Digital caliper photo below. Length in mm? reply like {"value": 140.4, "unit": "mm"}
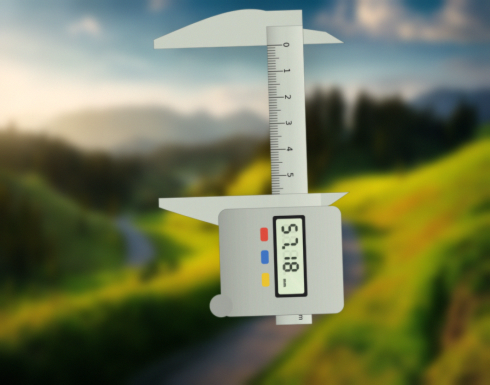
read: {"value": 57.18, "unit": "mm"}
